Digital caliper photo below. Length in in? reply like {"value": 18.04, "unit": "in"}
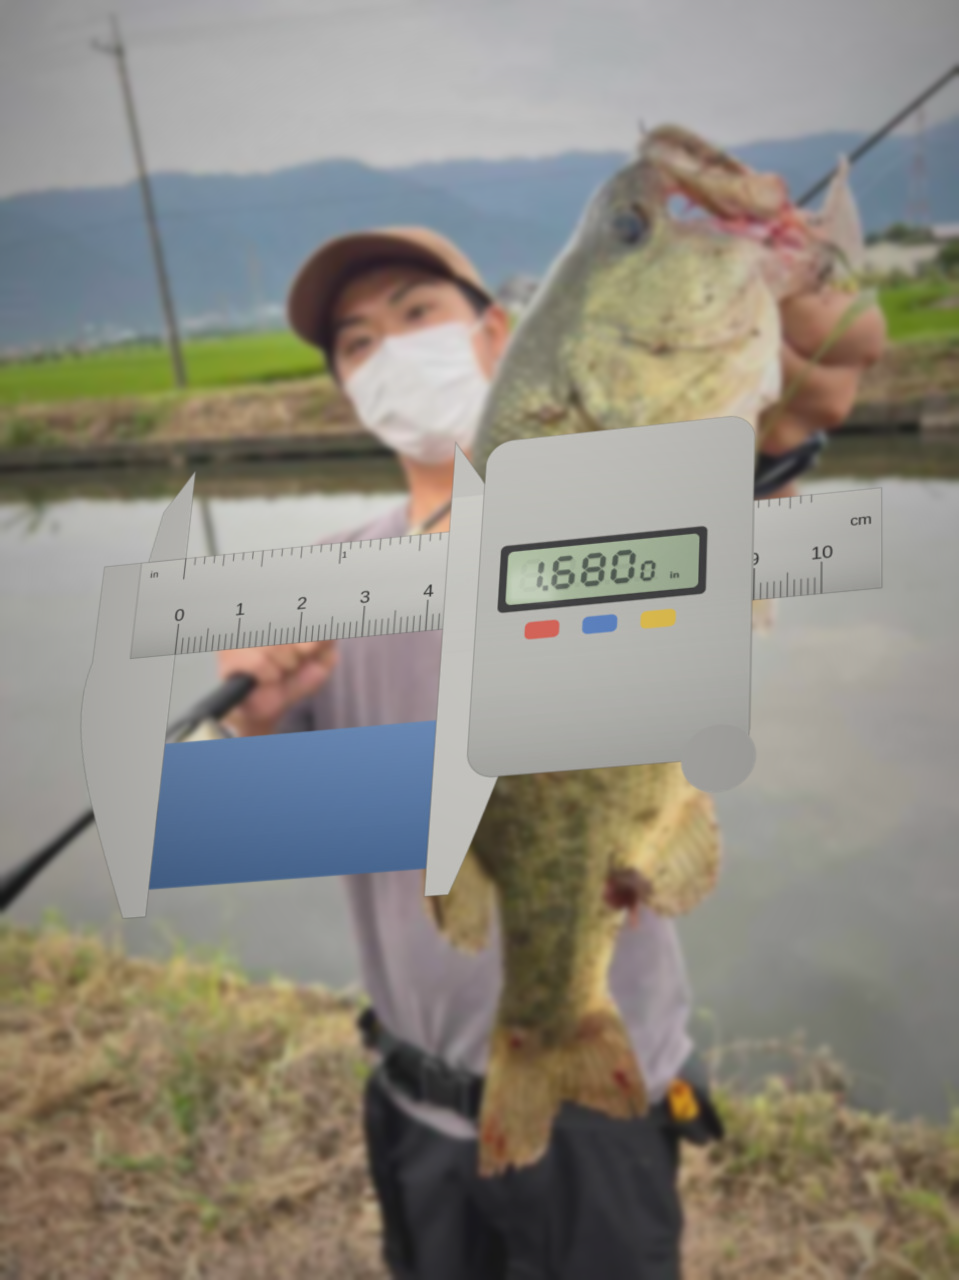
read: {"value": 1.6800, "unit": "in"}
